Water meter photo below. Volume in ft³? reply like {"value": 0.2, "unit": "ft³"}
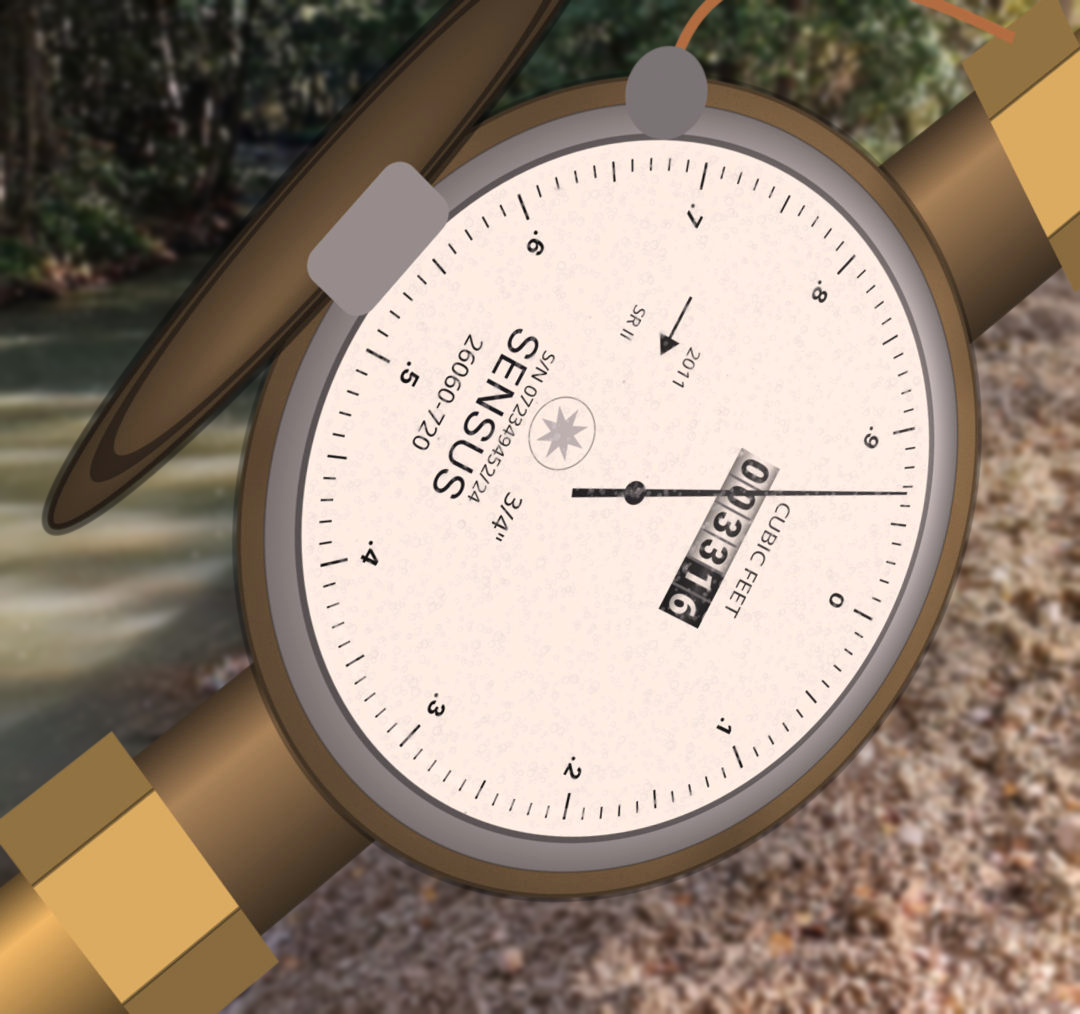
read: {"value": 3315.93, "unit": "ft³"}
